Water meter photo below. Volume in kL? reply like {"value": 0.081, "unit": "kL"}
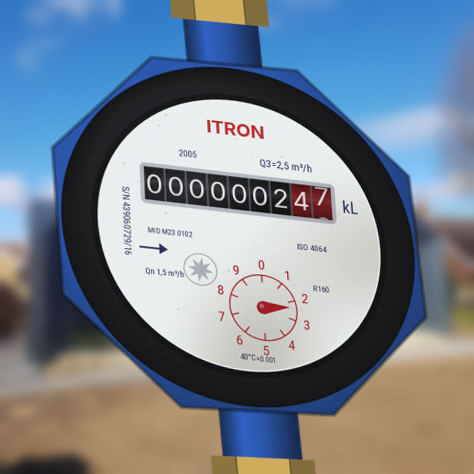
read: {"value": 2.472, "unit": "kL"}
